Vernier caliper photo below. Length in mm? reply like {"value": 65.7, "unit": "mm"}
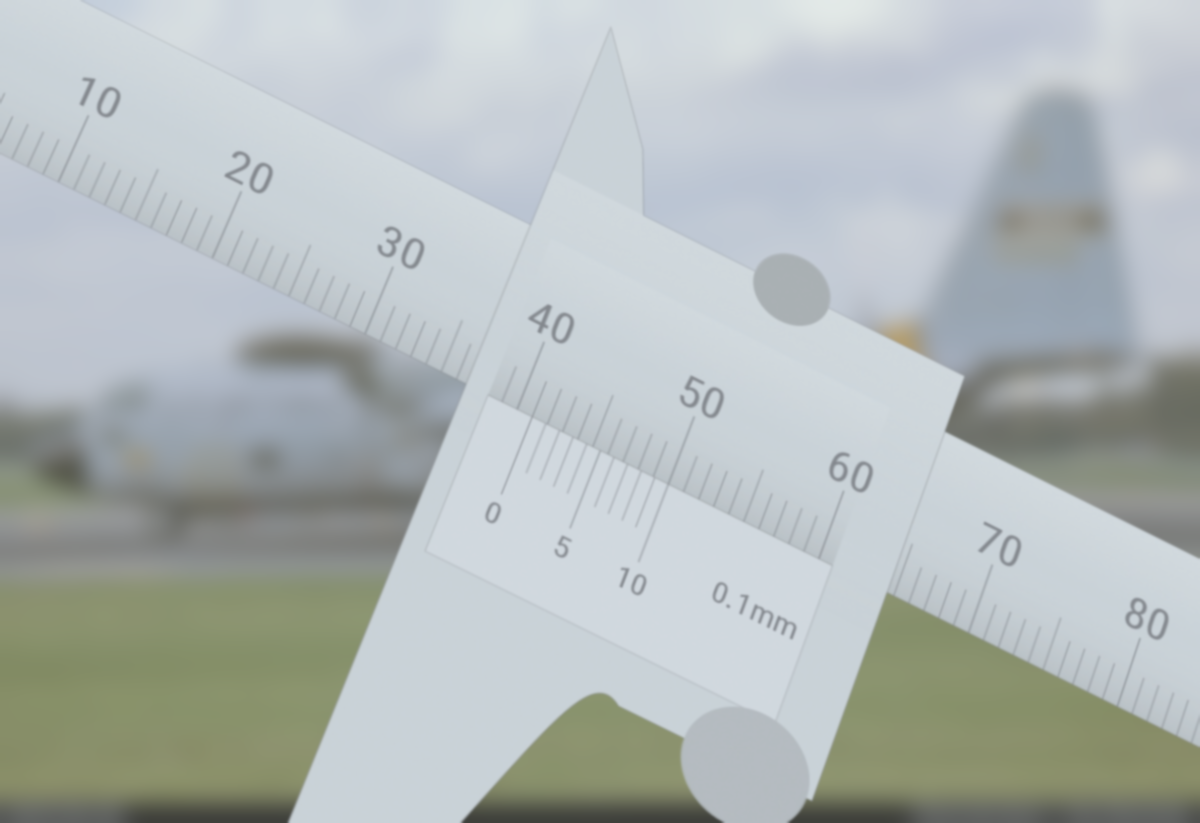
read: {"value": 41.0, "unit": "mm"}
